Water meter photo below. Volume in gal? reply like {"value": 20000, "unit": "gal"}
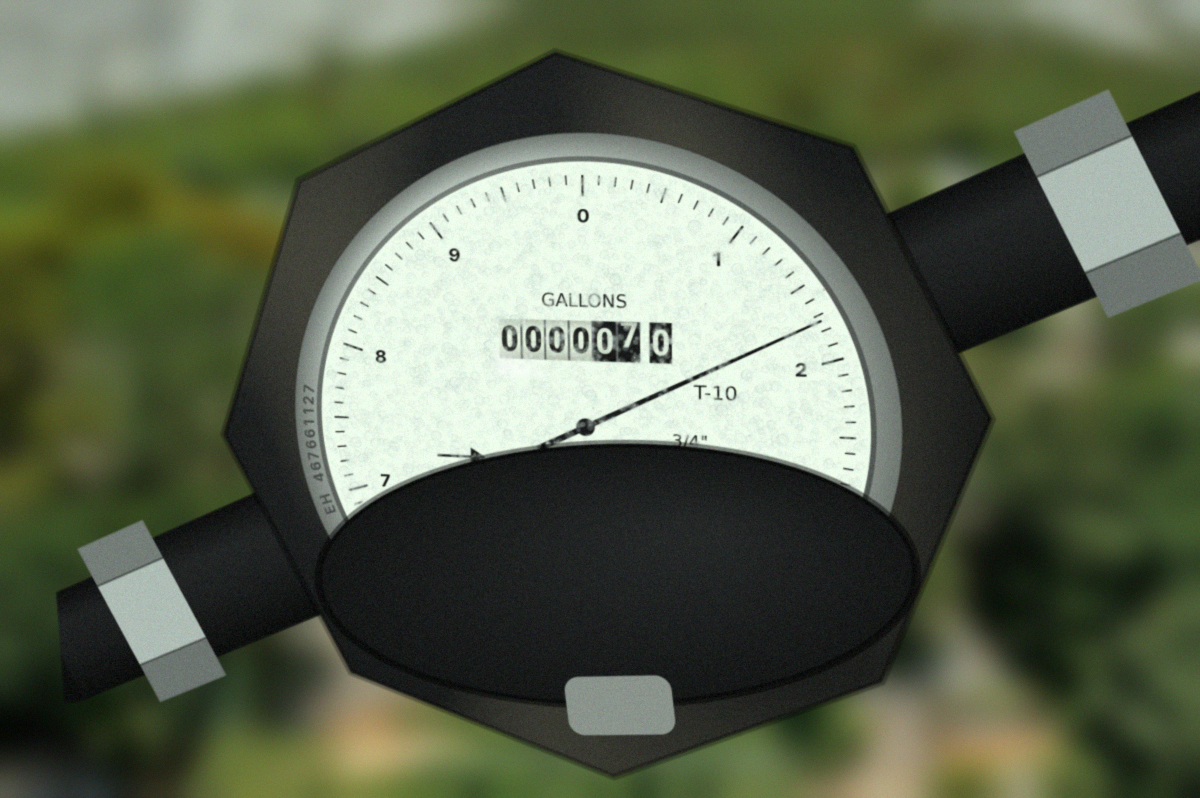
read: {"value": 71.7, "unit": "gal"}
